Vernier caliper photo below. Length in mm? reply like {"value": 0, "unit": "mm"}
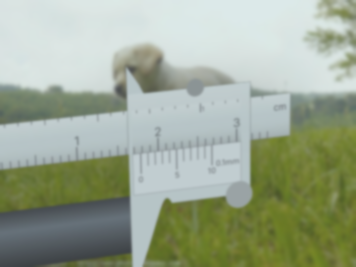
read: {"value": 17.8, "unit": "mm"}
